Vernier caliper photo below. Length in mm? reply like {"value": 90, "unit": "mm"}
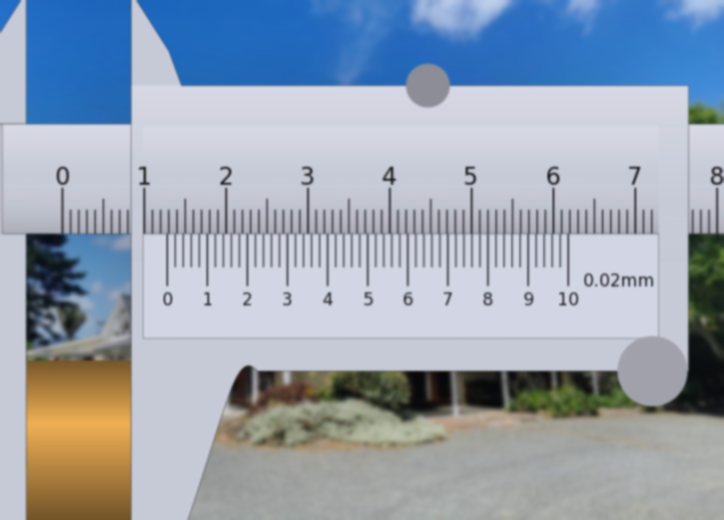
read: {"value": 12.8, "unit": "mm"}
